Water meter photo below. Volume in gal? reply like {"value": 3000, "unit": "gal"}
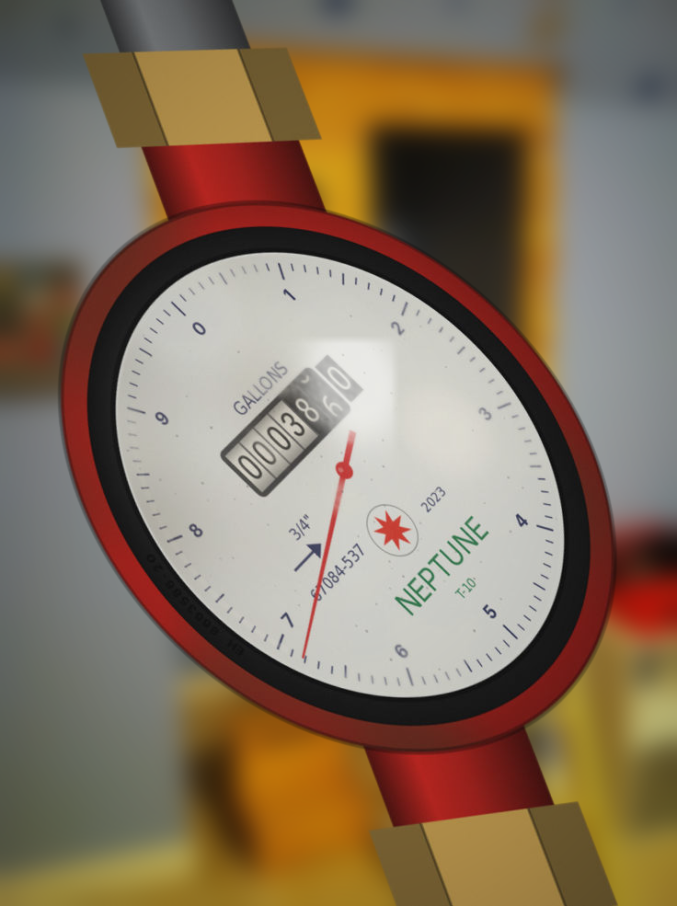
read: {"value": 3856.8, "unit": "gal"}
